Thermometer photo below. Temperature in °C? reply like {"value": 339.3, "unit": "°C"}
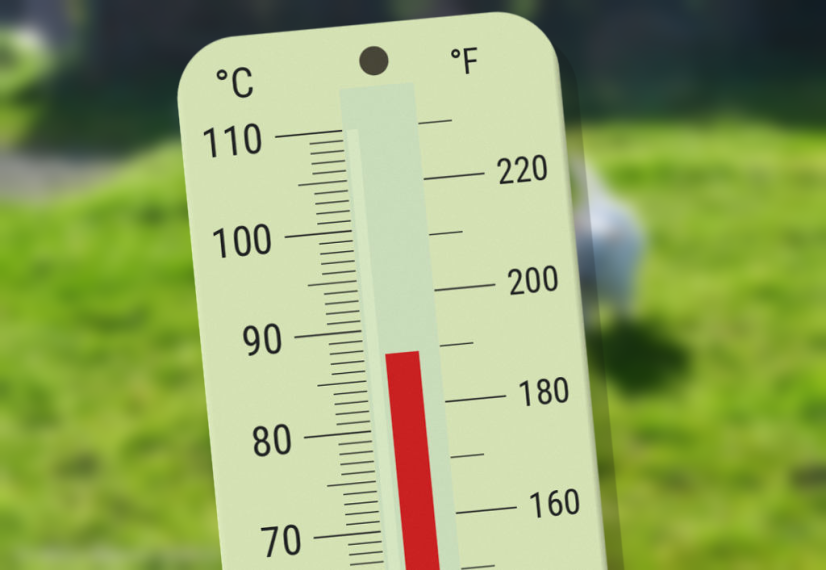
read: {"value": 87.5, "unit": "°C"}
